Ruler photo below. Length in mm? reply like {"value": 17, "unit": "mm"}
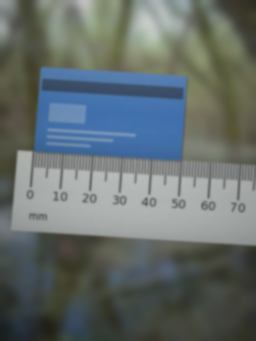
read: {"value": 50, "unit": "mm"}
